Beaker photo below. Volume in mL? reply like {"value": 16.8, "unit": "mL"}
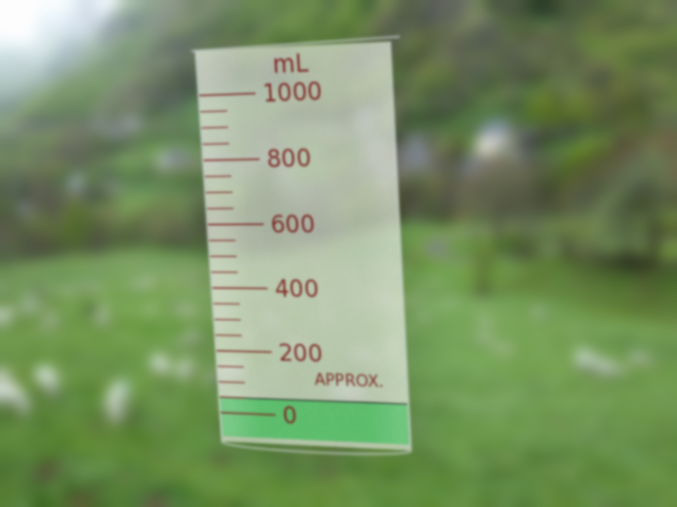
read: {"value": 50, "unit": "mL"}
